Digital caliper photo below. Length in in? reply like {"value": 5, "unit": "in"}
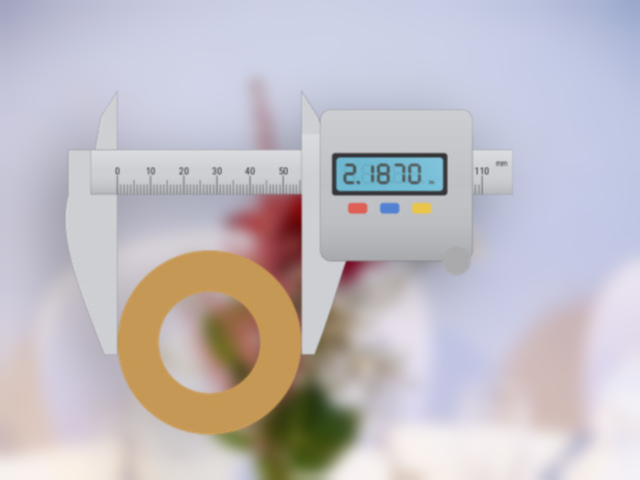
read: {"value": 2.1870, "unit": "in"}
